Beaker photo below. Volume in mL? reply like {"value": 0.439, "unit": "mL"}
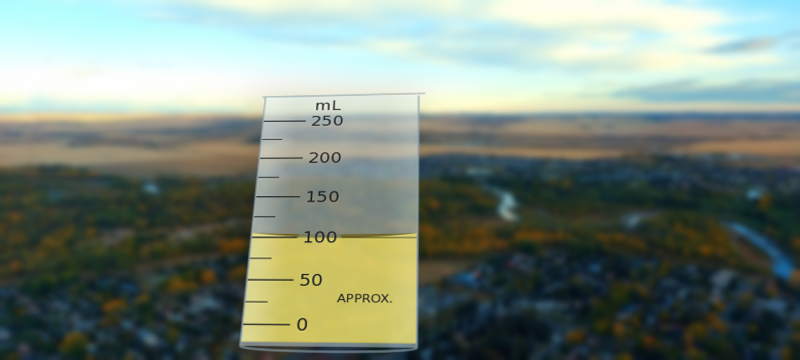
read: {"value": 100, "unit": "mL"}
